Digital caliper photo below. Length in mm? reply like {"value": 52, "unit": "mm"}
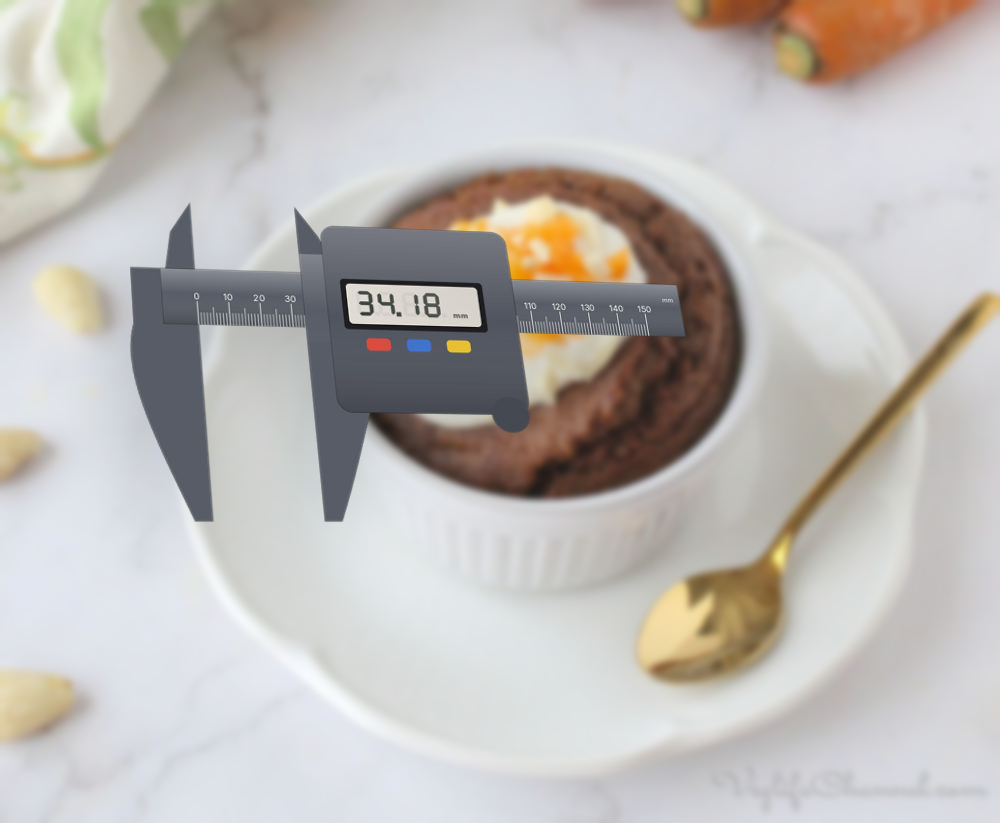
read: {"value": 34.18, "unit": "mm"}
